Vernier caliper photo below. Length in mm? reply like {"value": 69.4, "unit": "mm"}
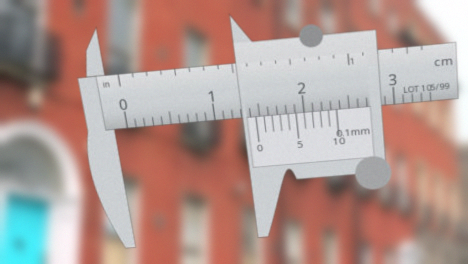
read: {"value": 14.6, "unit": "mm"}
